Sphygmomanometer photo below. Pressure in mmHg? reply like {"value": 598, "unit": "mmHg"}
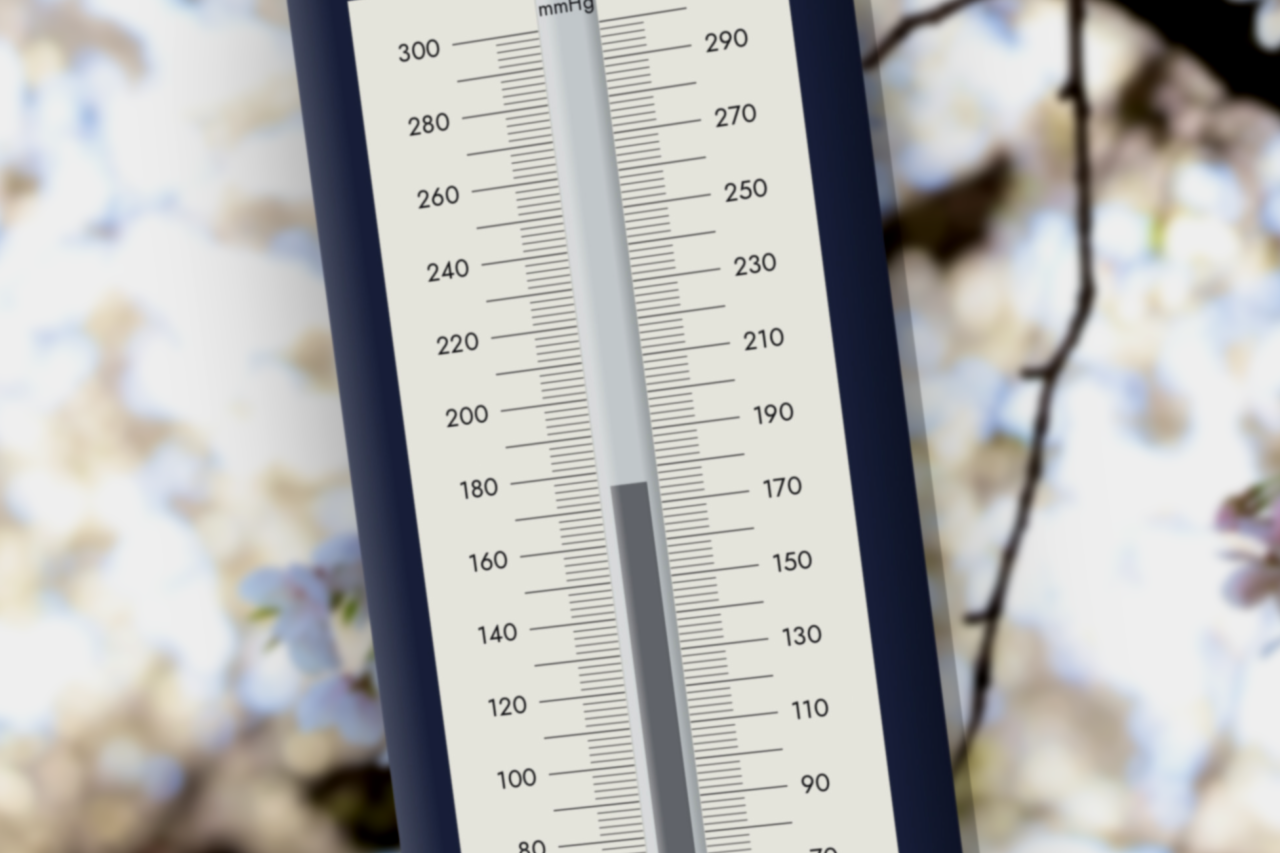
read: {"value": 176, "unit": "mmHg"}
